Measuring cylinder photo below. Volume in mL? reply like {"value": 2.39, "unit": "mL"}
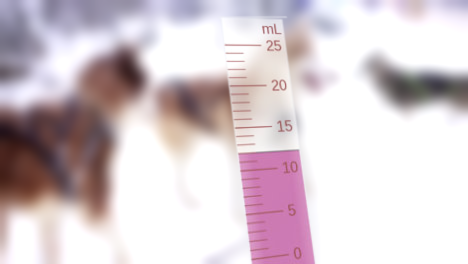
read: {"value": 12, "unit": "mL"}
